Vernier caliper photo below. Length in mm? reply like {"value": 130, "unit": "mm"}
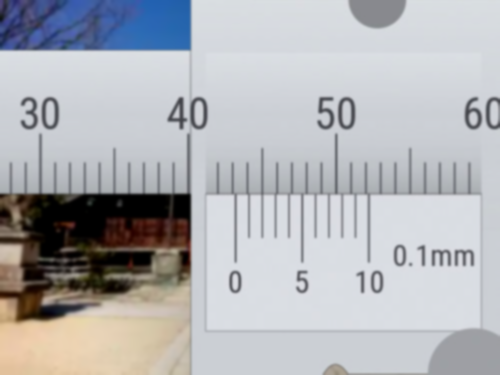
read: {"value": 43.2, "unit": "mm"}
